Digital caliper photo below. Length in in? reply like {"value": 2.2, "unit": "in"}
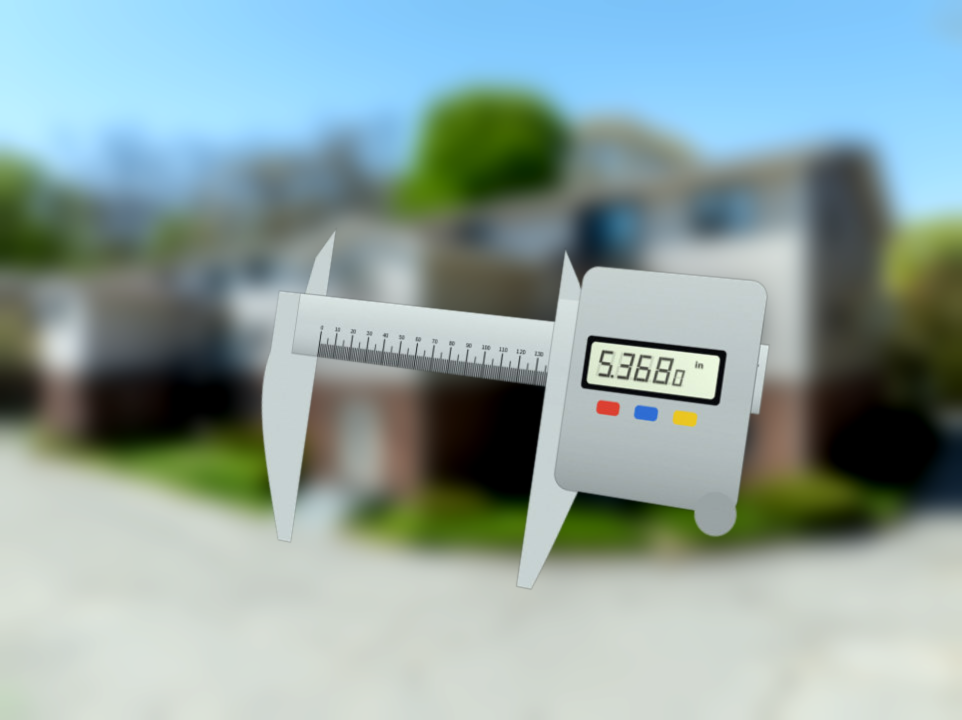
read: {"value": 5.3680, "unit": "in"}
